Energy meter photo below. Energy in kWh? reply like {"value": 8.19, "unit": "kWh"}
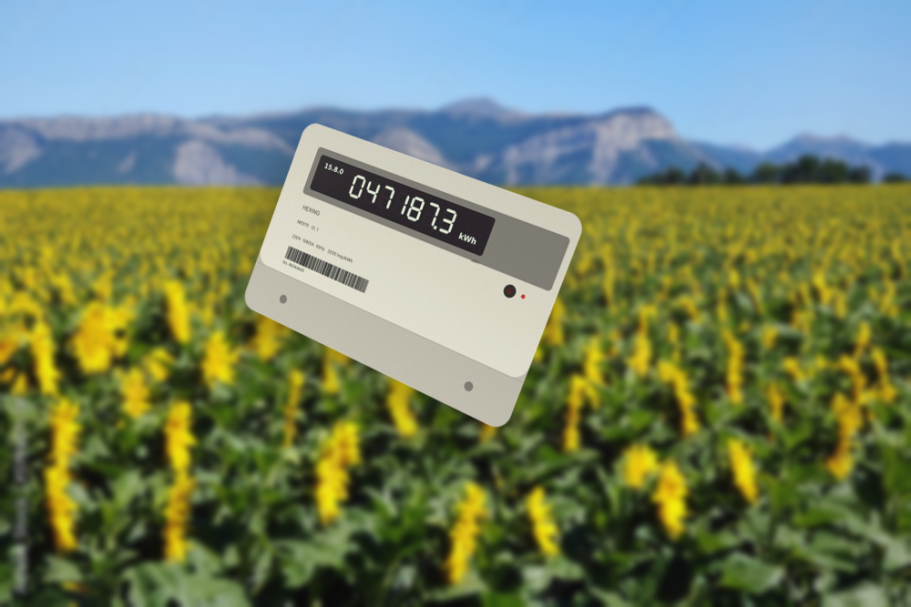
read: {"value": 47187.3, "unit": "kWh"}
